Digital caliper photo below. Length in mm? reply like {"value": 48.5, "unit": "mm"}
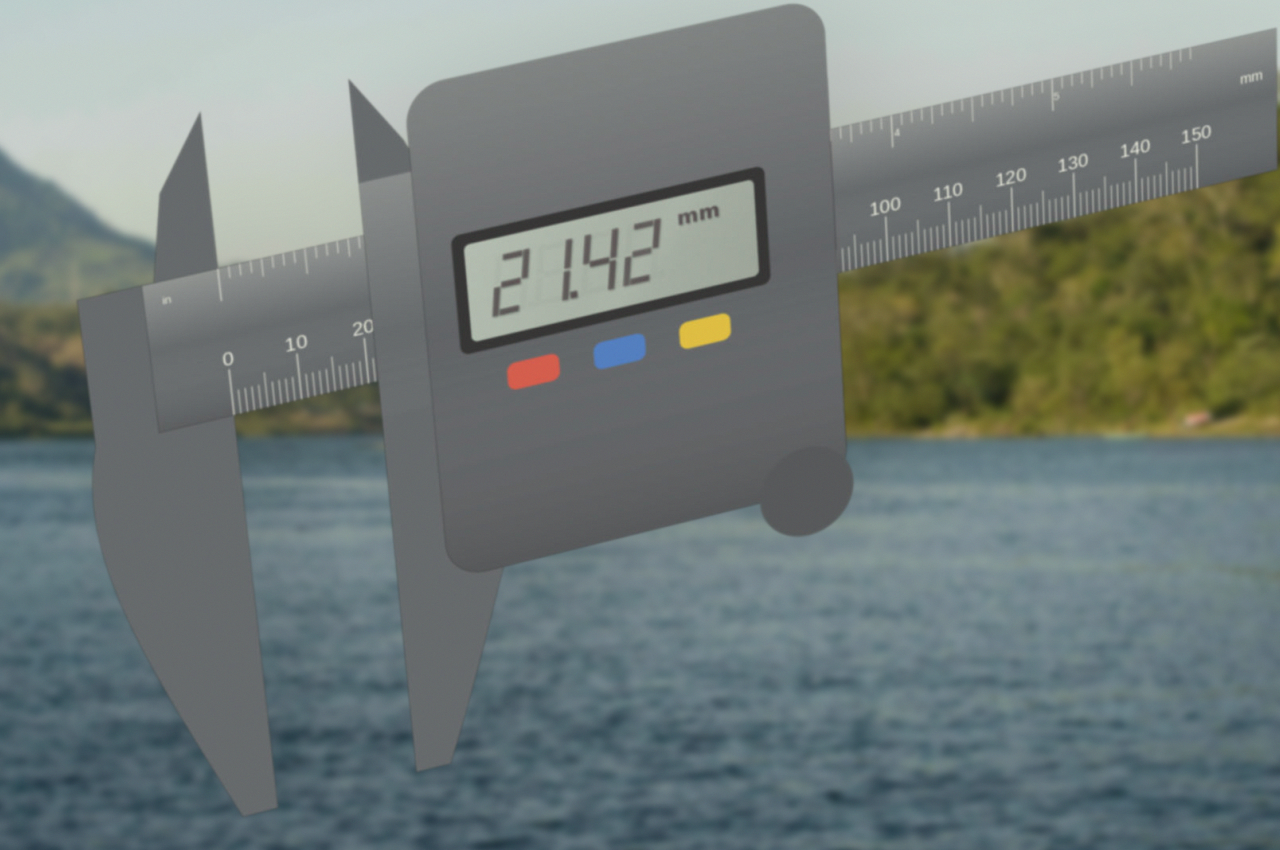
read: {"value": 21.42, "unit": "mm"}
